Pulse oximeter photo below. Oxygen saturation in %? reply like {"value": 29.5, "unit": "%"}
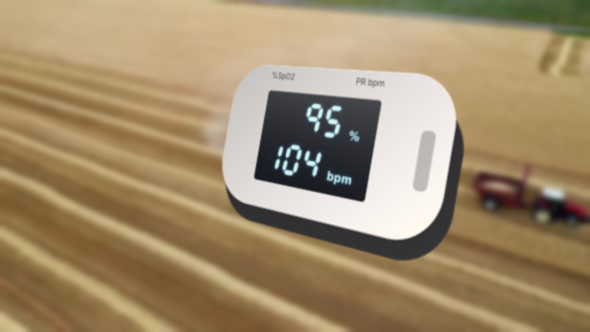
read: {"value": 95, "unit": "%"}
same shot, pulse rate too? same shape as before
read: {"value": 104, "unit": "bpm"}
